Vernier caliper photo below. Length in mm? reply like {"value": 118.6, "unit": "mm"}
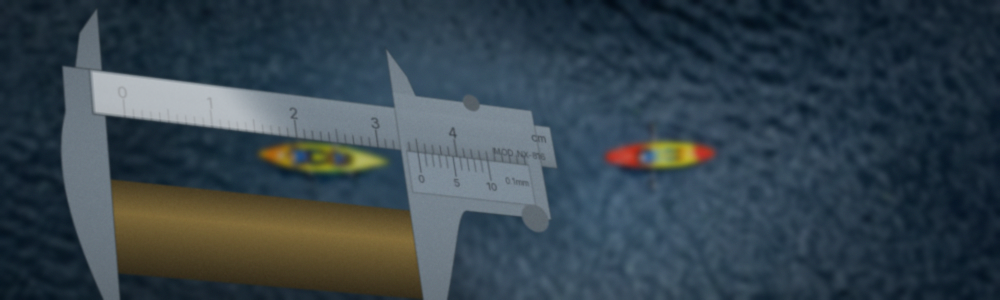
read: {"value": 35.0, "unit": "mm"}
